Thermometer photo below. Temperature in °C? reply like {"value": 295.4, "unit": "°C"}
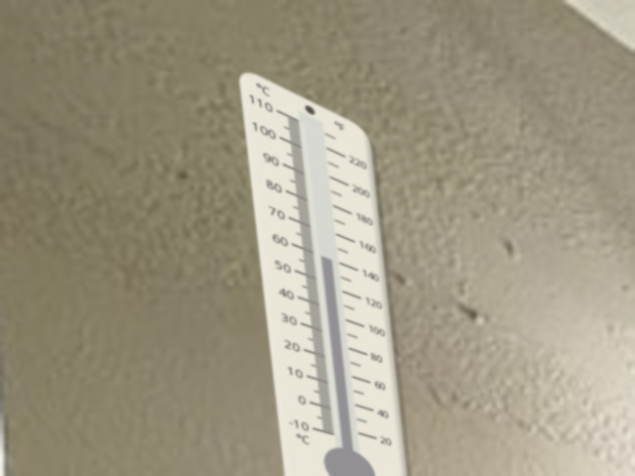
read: {"value": 60, "unit": "°C"}
